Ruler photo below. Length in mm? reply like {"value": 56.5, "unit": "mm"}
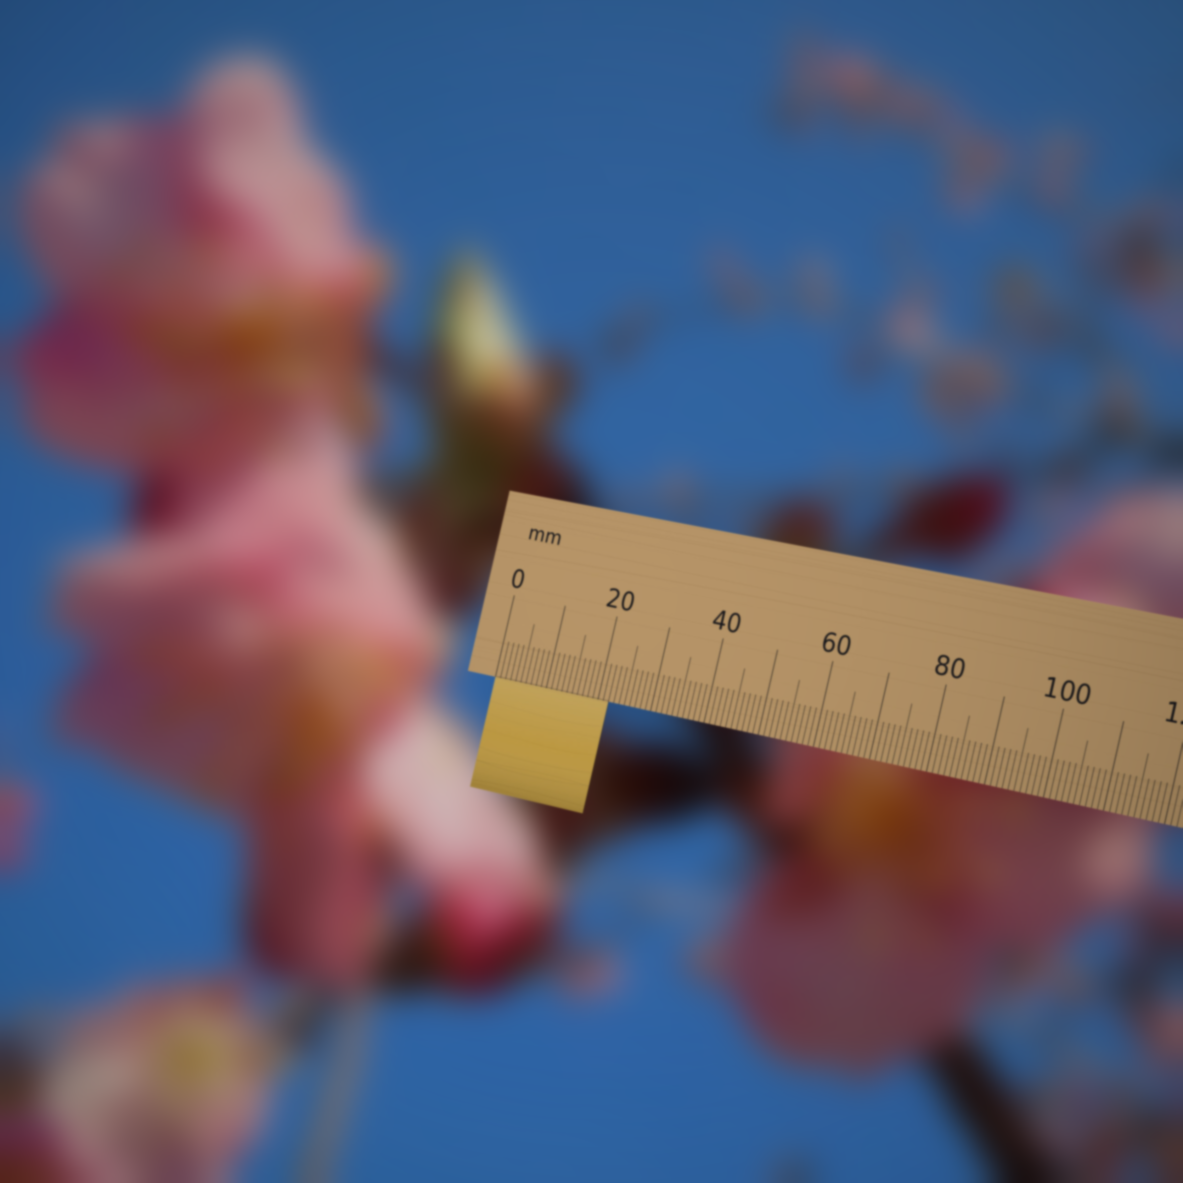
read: {"value": 22, "unit": "mm"}
